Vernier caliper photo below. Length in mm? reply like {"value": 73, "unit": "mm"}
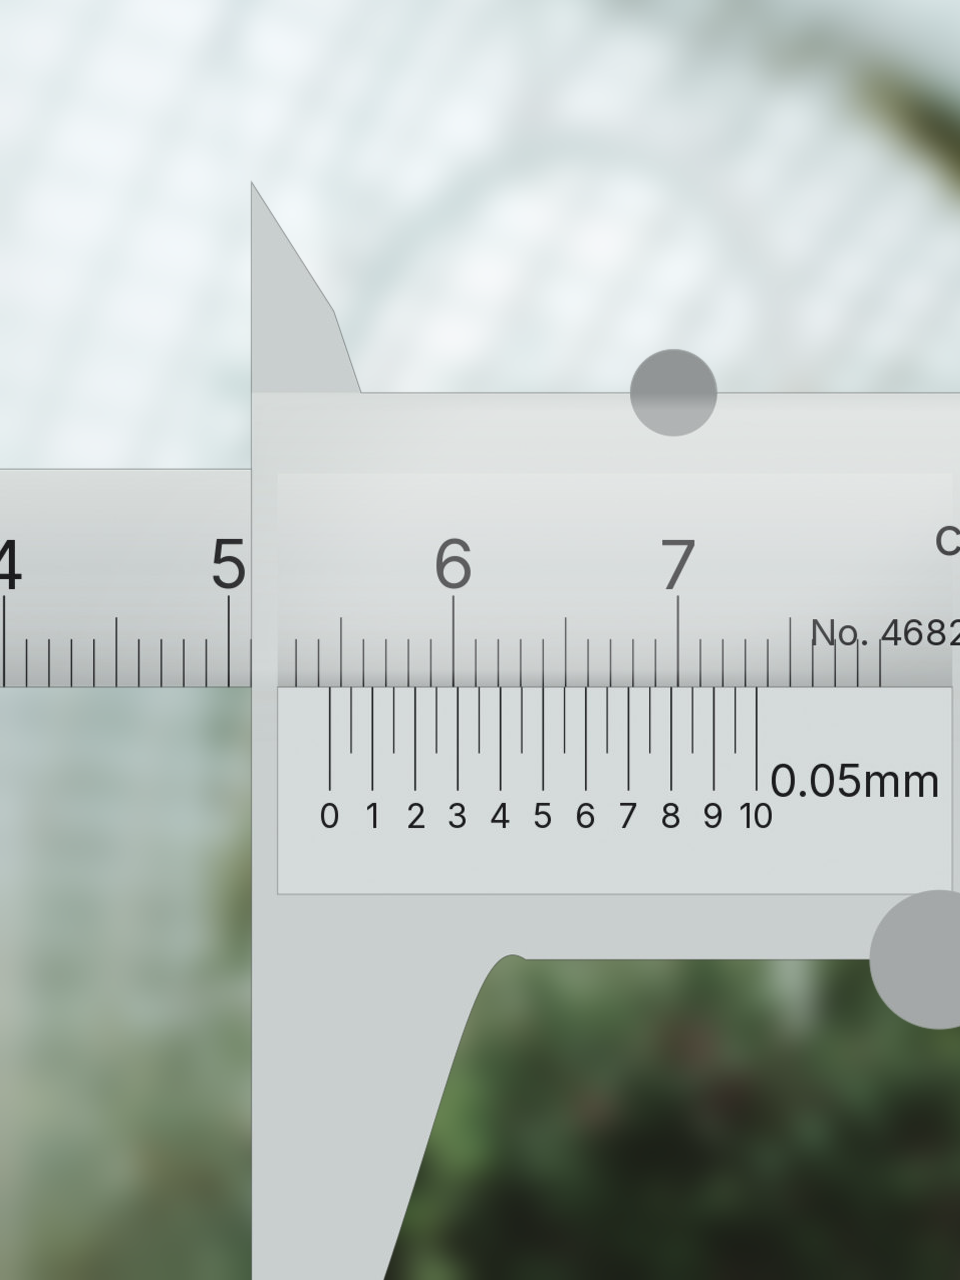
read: {"value": 54.5, "unit": "mm"}
